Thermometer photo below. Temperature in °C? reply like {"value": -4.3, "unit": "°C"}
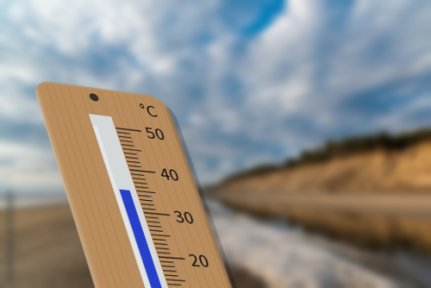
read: {"value": 35, "unit": "°C"}
